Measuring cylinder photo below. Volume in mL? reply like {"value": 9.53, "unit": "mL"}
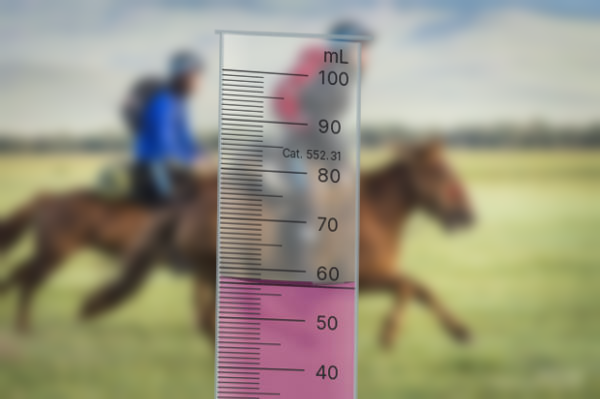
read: {"value": 57, "unit": "mL"}
